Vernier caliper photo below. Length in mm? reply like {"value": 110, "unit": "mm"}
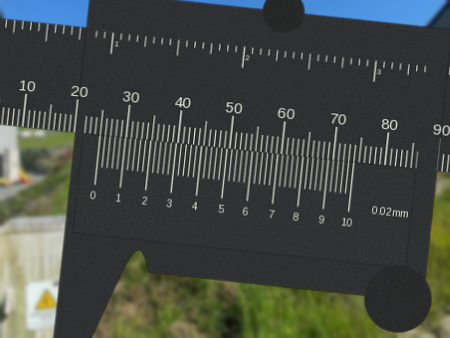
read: {"value": 25.0, "unit": "mm"}
